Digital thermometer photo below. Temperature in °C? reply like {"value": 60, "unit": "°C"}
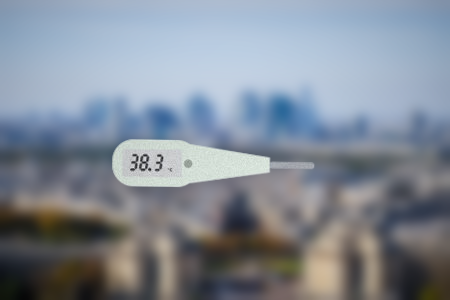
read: {"value": 38.3, "unit": "°C"}
